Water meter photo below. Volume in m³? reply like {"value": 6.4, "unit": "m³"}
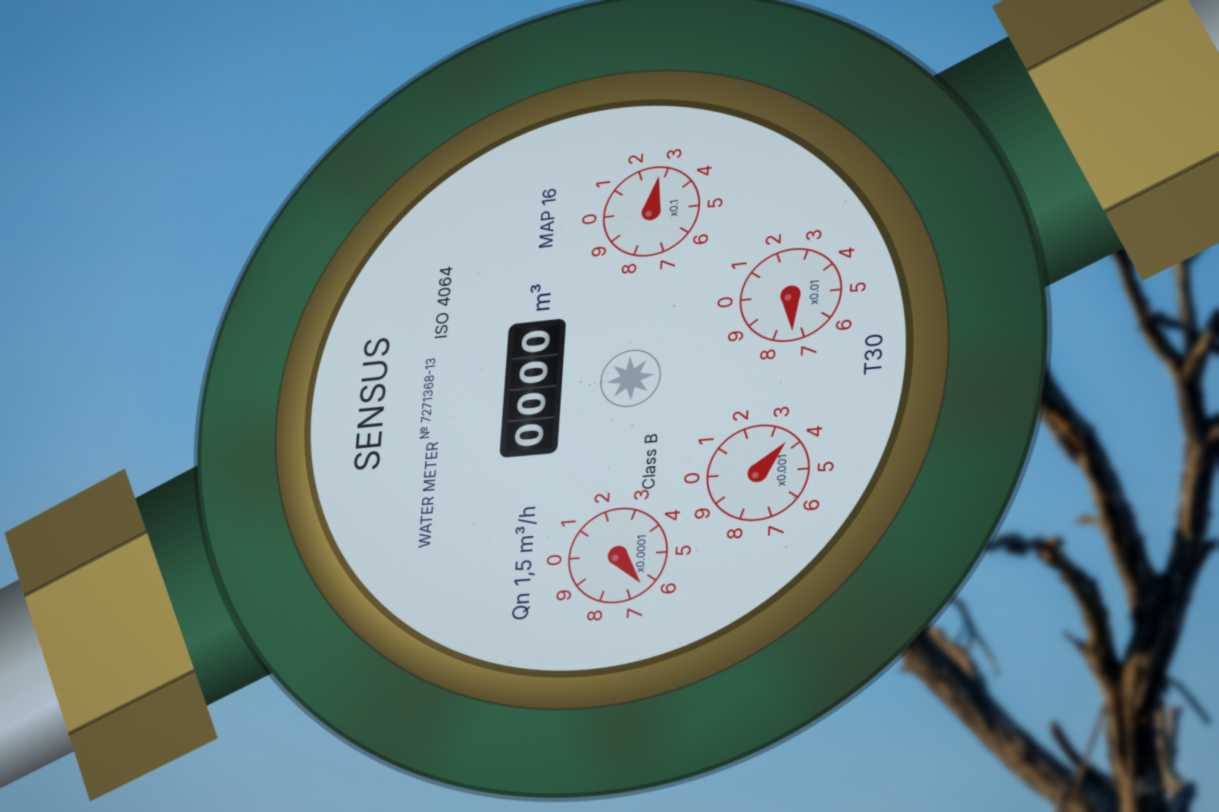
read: {"value": 0.2736, "unit": "m³"}
